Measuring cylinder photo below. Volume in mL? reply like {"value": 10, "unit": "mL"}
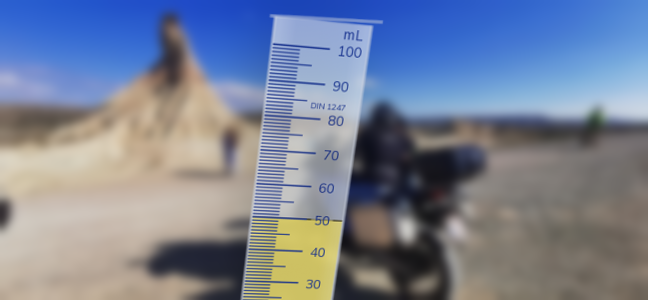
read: {"value": 50, "unit": "mL"}
